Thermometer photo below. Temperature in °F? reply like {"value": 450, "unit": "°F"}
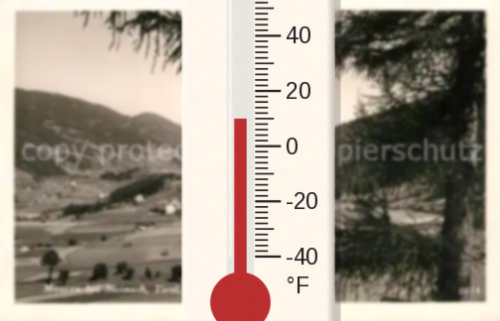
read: {"value": 10, "unit": "°F"}
